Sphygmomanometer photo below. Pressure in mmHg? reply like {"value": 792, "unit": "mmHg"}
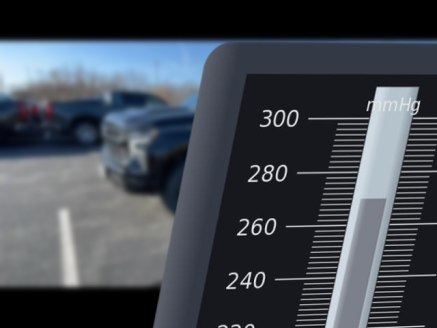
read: {"value": 270, "unit": "mmHg"}
